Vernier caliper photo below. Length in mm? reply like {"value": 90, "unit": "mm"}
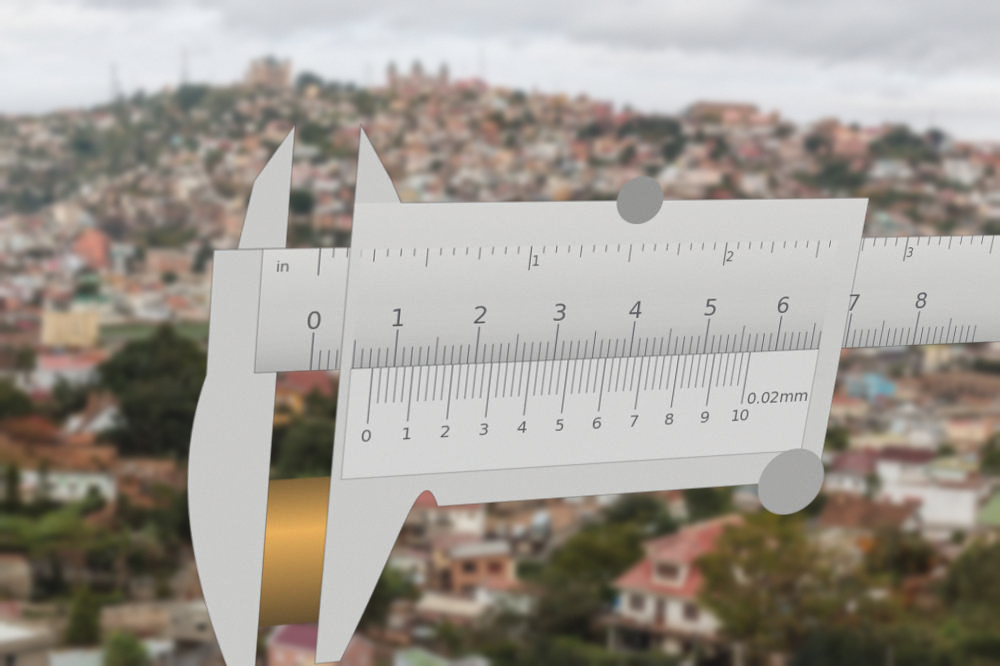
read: {"value": 7.4, "unit": "mm"}
